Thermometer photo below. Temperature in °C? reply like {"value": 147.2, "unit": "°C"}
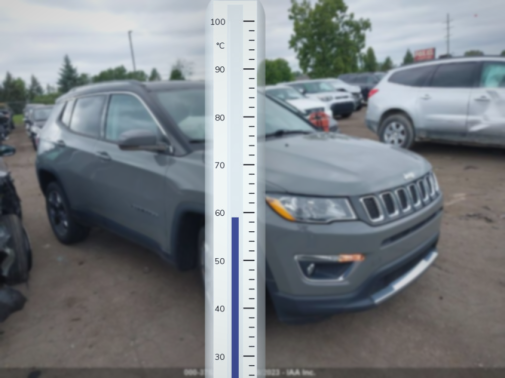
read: {"value": 59, "unit": "°C"}
